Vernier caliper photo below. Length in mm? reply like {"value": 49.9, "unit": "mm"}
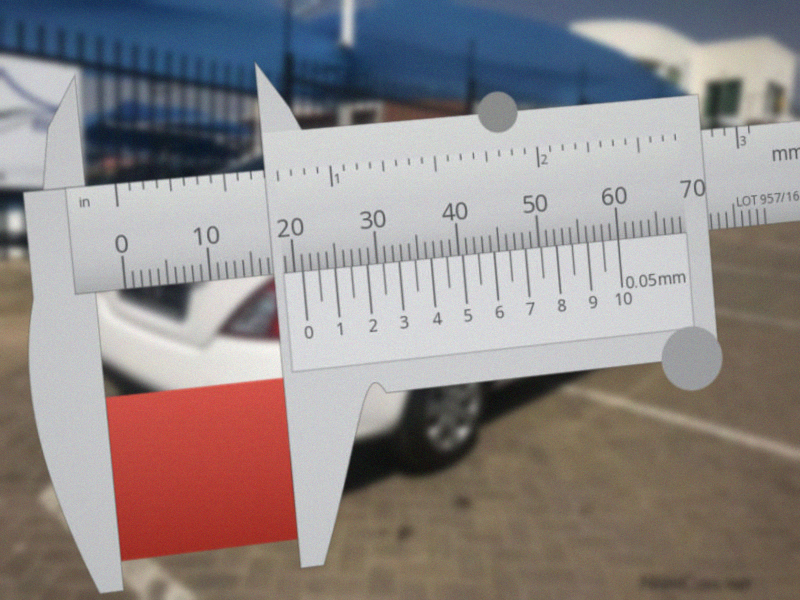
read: {"value": 21.0, "unit": "mm"}
